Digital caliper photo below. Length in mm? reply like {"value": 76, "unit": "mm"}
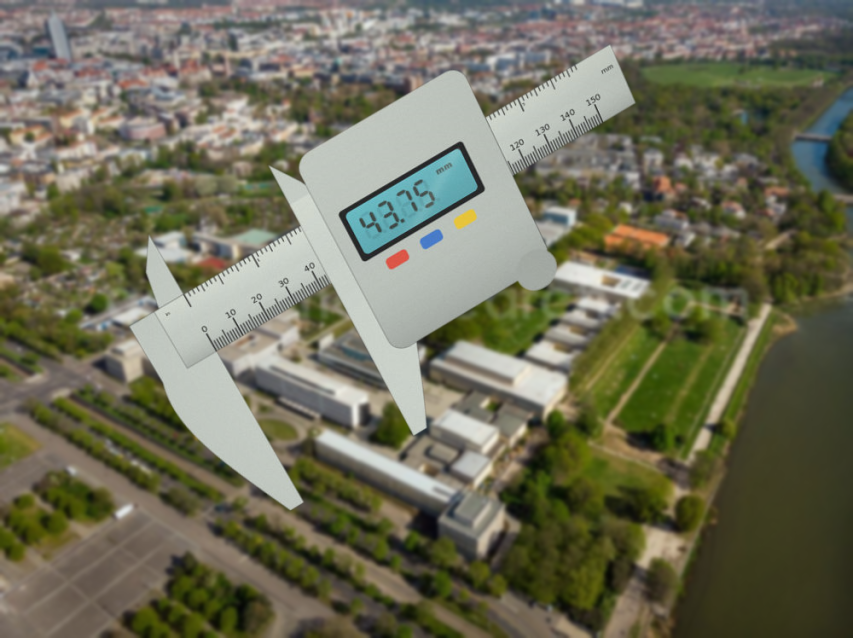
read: {"value": 43.75, "unit": "mm"}
